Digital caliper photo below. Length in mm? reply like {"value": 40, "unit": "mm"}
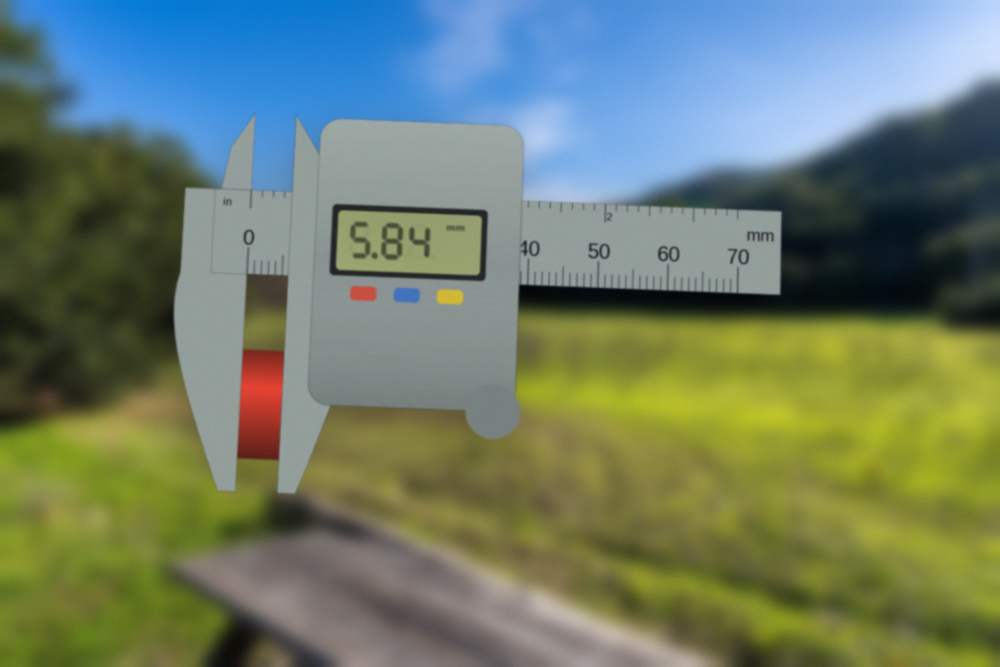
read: {"value": 5.84, "unit": "mm"}
